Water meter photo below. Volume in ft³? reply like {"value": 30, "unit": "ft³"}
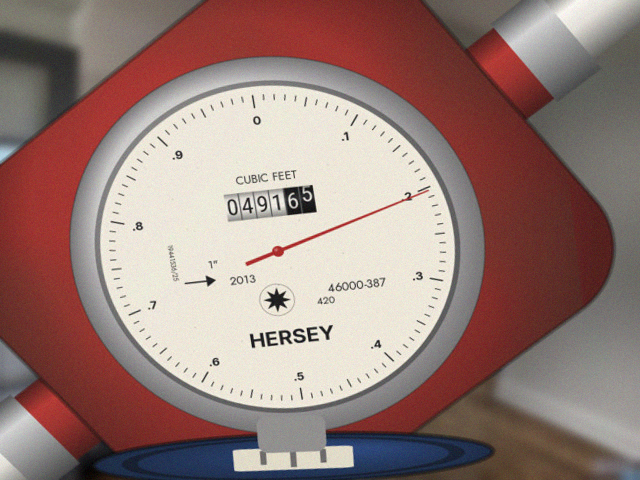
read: {"value": 49165.20, "unit": "ft³"}
